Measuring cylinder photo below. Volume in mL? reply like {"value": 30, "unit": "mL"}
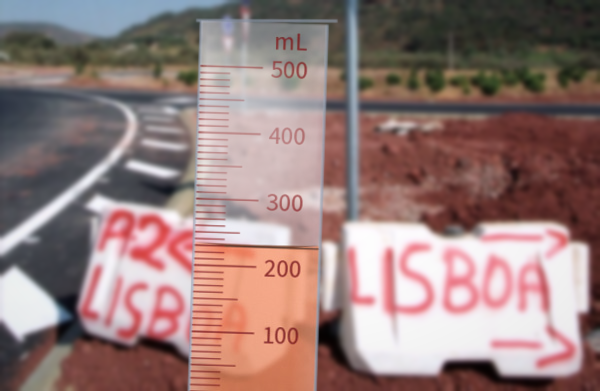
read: {"value": 230, "unit": "mL"}
